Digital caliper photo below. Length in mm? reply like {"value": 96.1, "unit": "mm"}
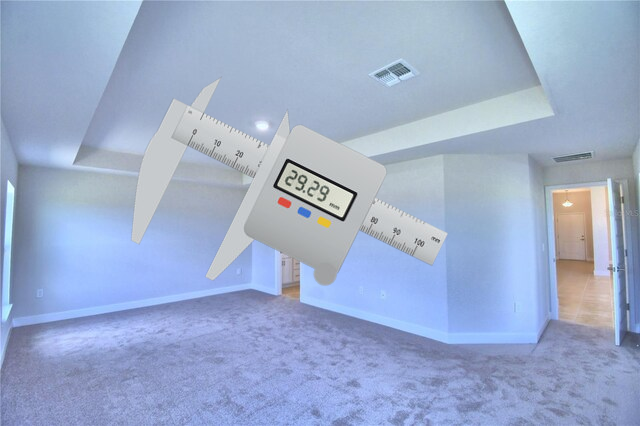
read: {"value": 29.29, "unit": "mm"}
